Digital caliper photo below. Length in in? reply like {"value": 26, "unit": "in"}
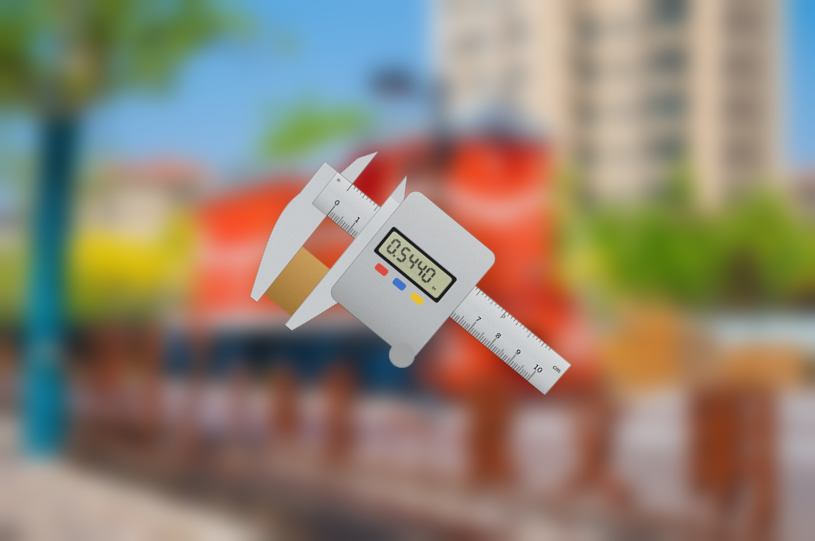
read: {"value": 0.5440, "unit": "in"}
